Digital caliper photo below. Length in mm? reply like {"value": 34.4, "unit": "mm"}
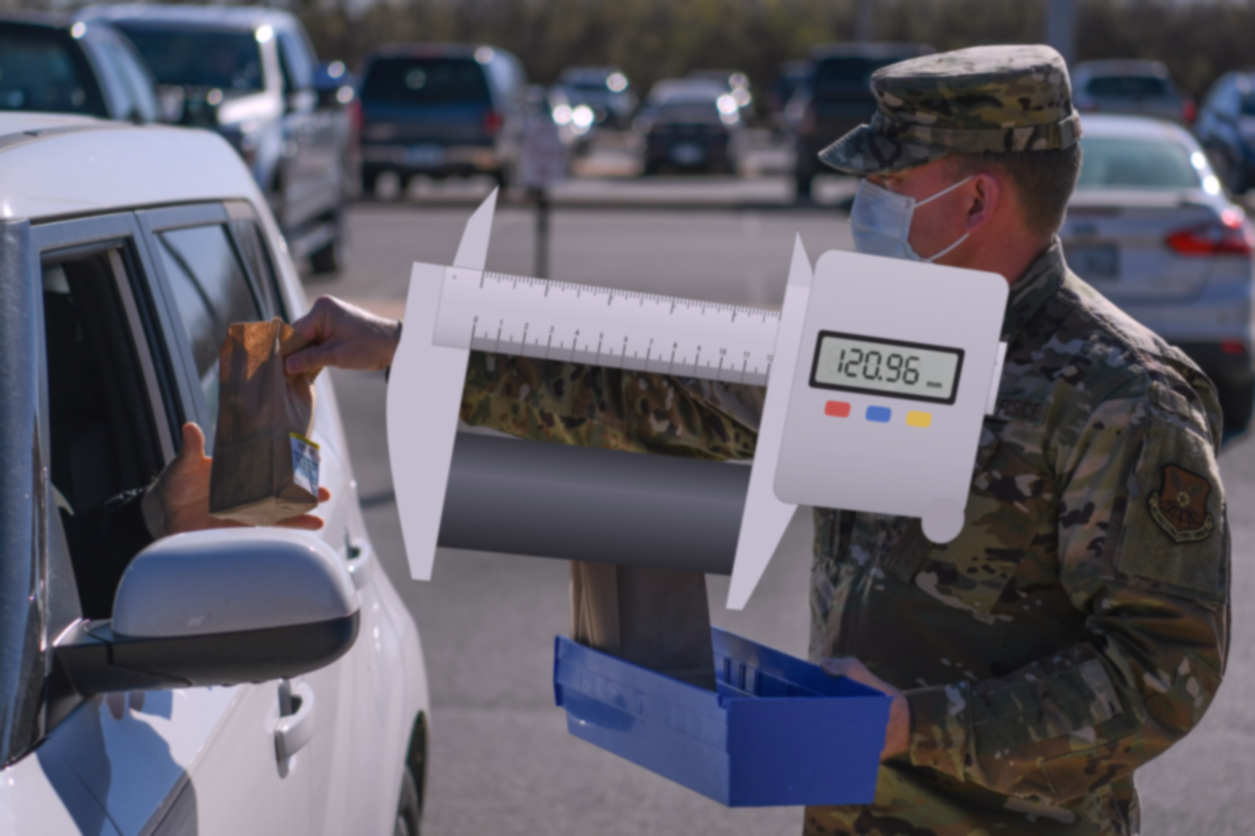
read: {"value": 120.96, "unit": "mm"}
